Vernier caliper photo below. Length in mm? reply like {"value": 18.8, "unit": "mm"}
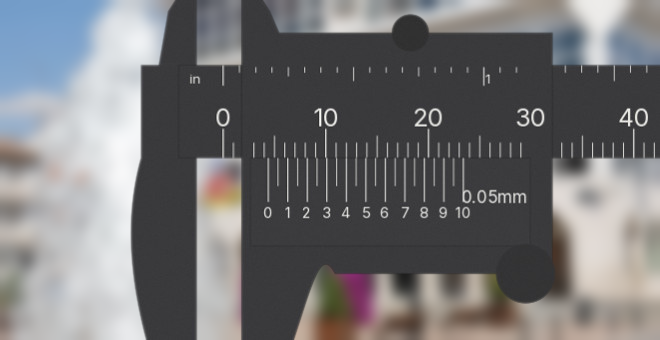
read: {"value": 4.4, "unit": "mm"}
